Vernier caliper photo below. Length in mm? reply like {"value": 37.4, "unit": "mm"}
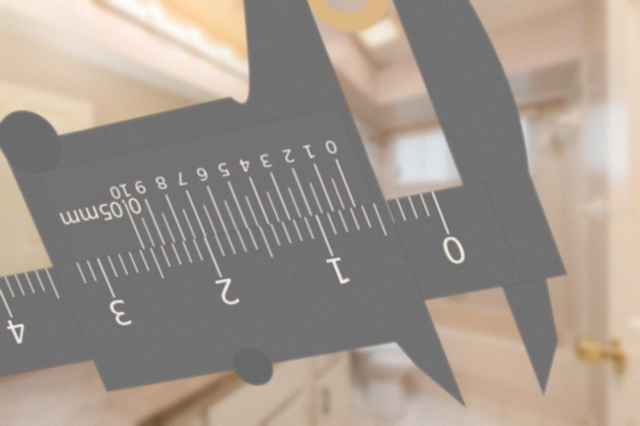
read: {"value": 6.6, "unit": "mm"}
